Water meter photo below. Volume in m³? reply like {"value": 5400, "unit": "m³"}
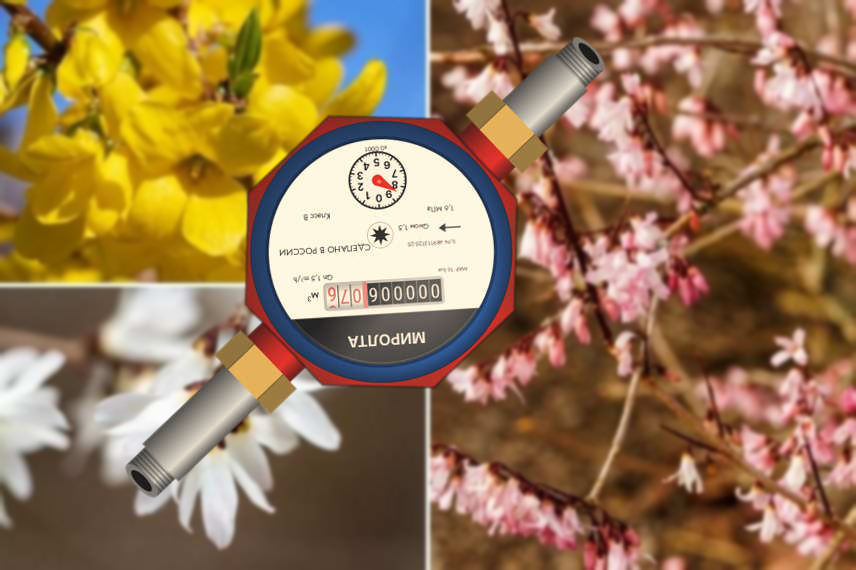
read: {"value": 6.0758, "unit": "m³"}
